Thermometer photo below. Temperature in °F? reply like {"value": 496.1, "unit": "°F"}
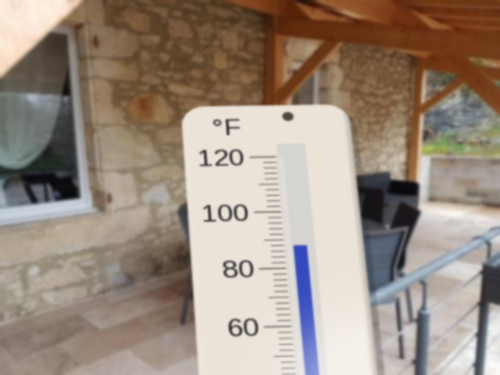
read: {"value": 88, "unit": "°F"}
